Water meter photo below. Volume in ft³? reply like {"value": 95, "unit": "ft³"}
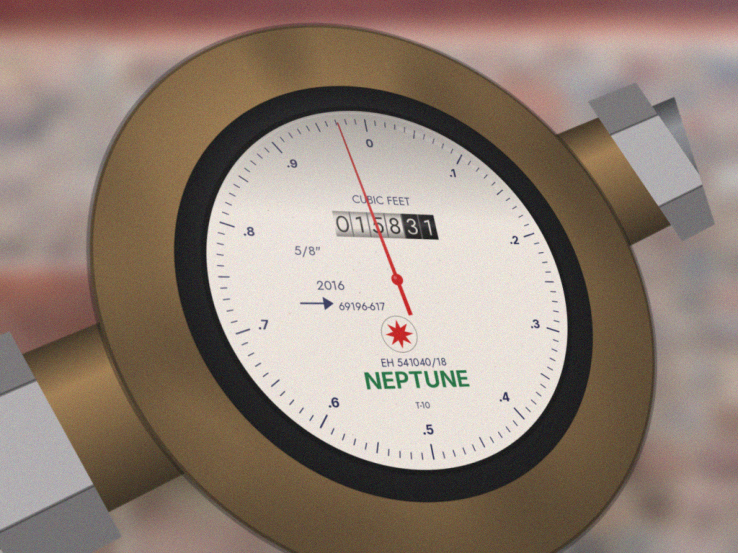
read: {"value": 15830.97, "unit": "ft³"}
